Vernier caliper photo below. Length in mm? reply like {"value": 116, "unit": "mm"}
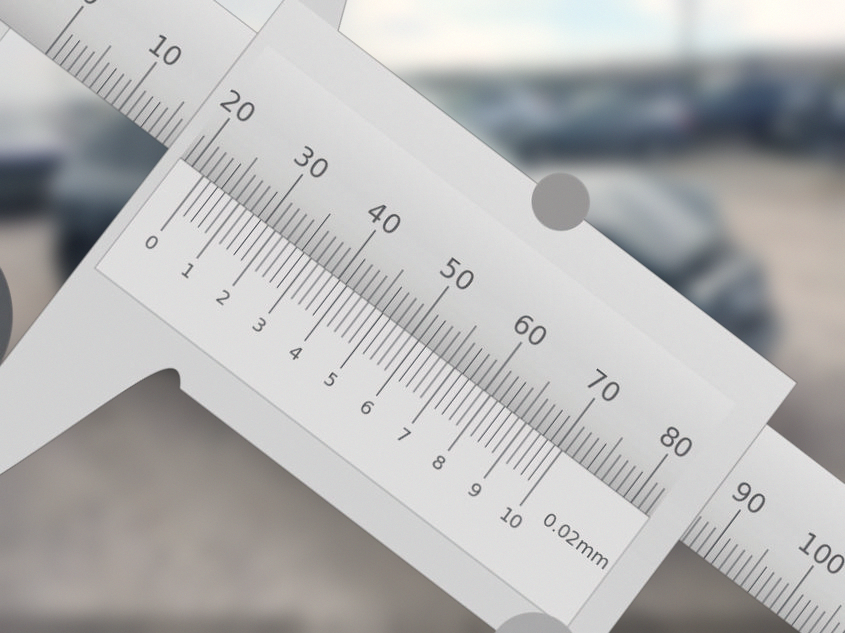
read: {"value": 21.6, "unit": "mm"}
